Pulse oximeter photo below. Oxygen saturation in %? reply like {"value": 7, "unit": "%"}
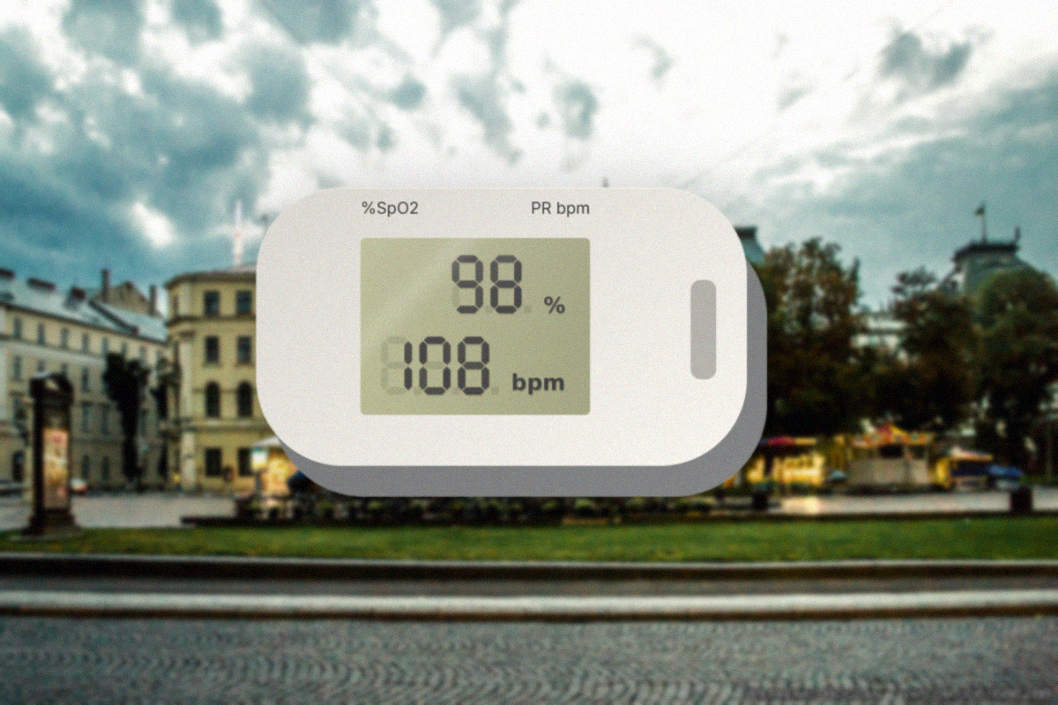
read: {"value": 98, "unit": "%"}
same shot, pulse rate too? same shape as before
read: {"value": 108, "unit": "bpm"}
